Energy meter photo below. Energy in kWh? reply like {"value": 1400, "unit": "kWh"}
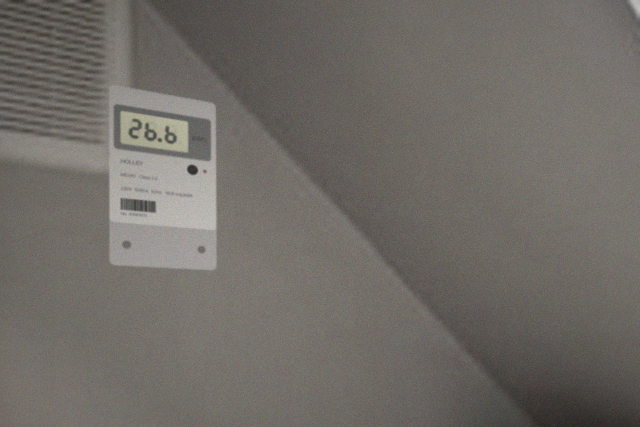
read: {"value": 26.6, "unit": "kWh"}
